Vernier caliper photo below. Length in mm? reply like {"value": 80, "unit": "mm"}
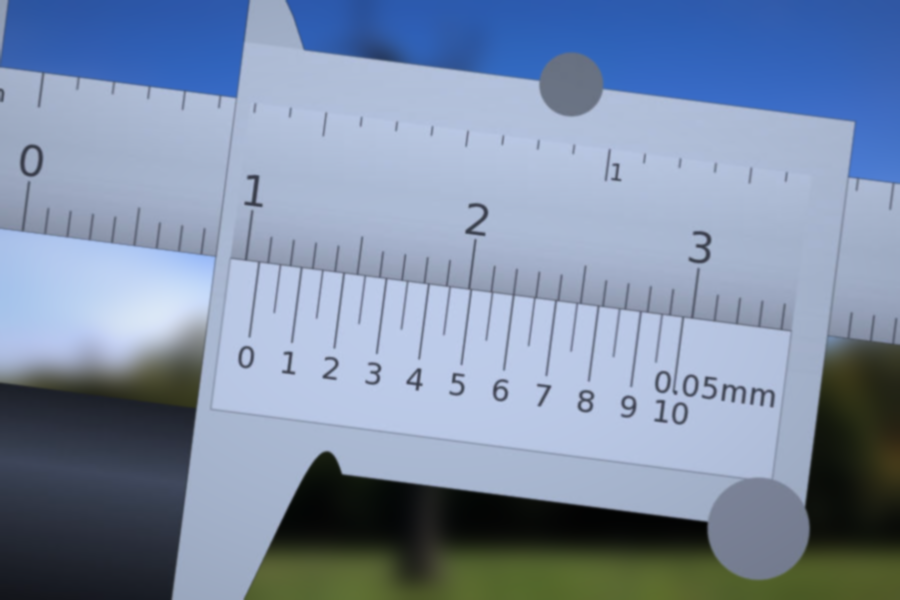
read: {"value": 10.6, "unit": "mm"}
